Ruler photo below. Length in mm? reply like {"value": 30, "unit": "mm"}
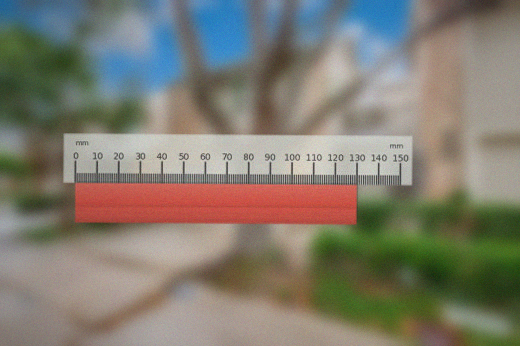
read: {"value": 130, "unit": "mm"}
